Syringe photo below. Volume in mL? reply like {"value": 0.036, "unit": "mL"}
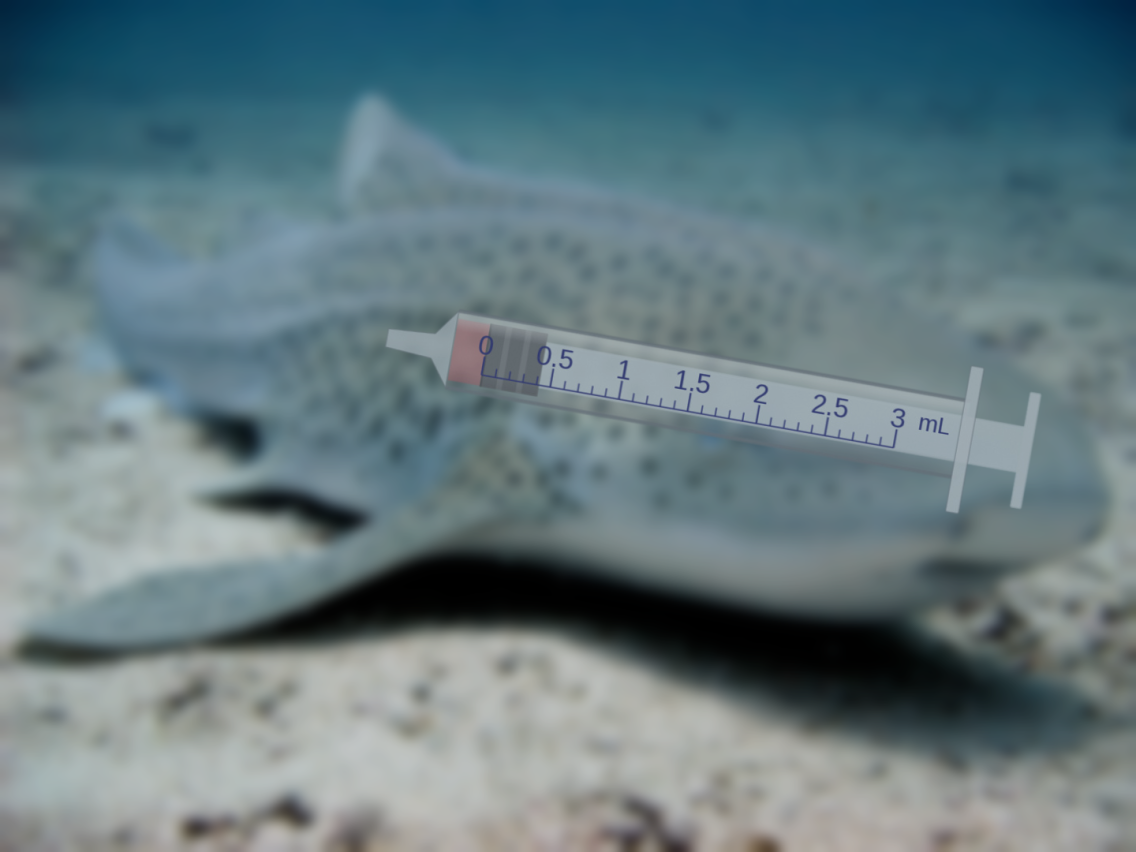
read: {"value": 0, "unit": "mL"}
